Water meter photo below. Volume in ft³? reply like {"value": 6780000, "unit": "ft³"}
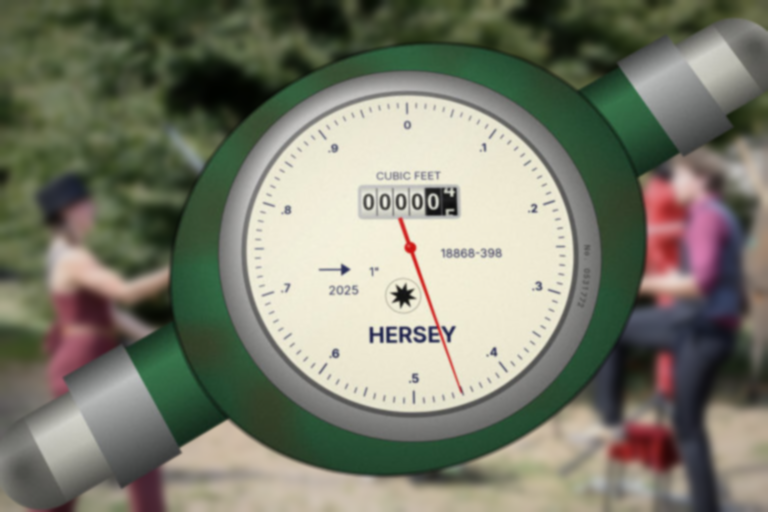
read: {"value": 4.45, "unit": "ft³"}
